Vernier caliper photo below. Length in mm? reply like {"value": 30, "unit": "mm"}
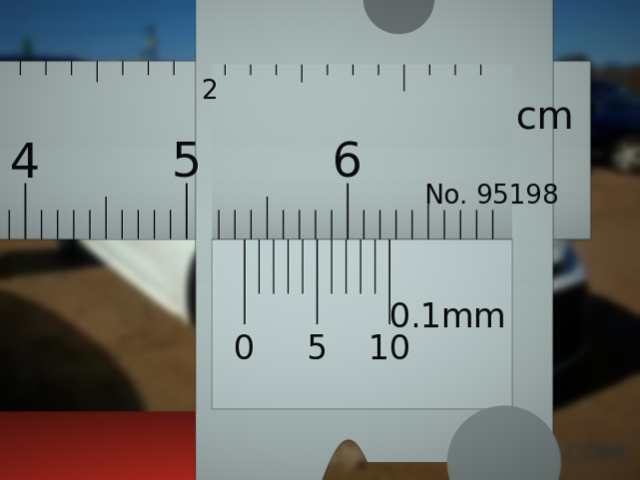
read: {"value": 53.6, "unit": "mm"}
